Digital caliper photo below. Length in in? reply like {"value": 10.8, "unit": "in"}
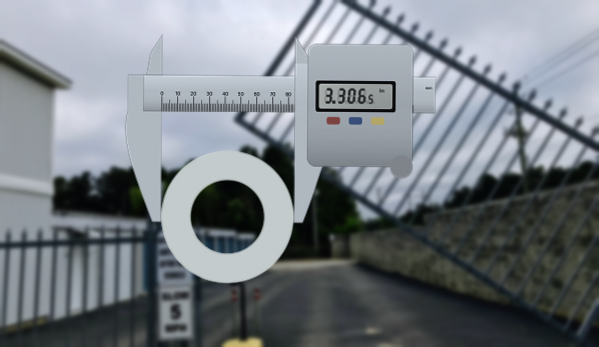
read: {"value": 3.3065, "unit": "in"}
